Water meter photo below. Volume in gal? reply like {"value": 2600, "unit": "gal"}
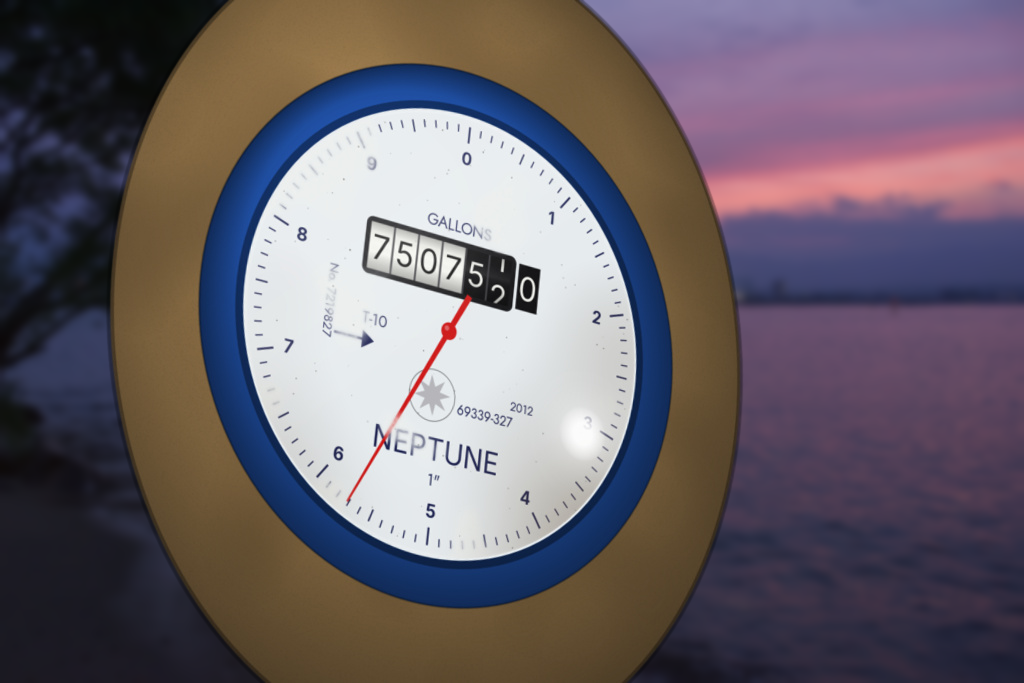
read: {"value": 7507515.7, "unit": "gal"}
